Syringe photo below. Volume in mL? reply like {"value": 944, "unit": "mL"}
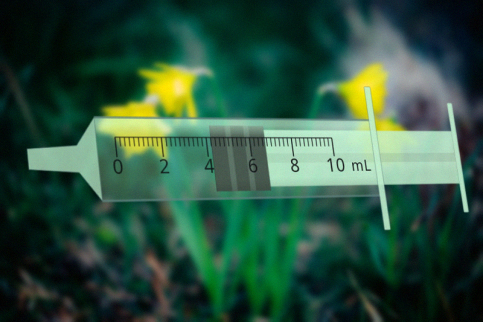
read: {"value": 4.2, "unit": "mL"}
